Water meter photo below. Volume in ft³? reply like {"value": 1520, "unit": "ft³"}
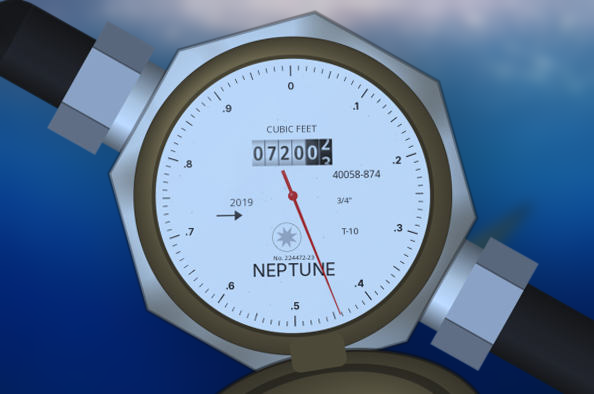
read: {"value": 72002.44, "unit": "ft³"}
